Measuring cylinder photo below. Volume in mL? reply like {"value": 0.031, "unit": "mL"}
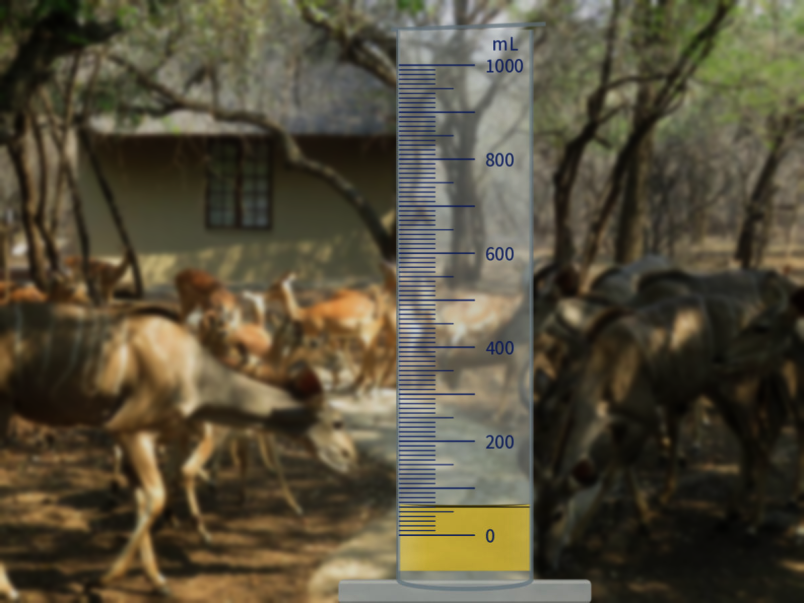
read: {"value": 60, "unit": "mL"}
